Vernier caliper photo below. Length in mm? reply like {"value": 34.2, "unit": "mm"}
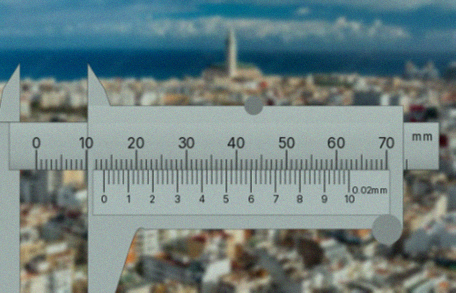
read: {"value": 13.5, "unit": "mm"}
